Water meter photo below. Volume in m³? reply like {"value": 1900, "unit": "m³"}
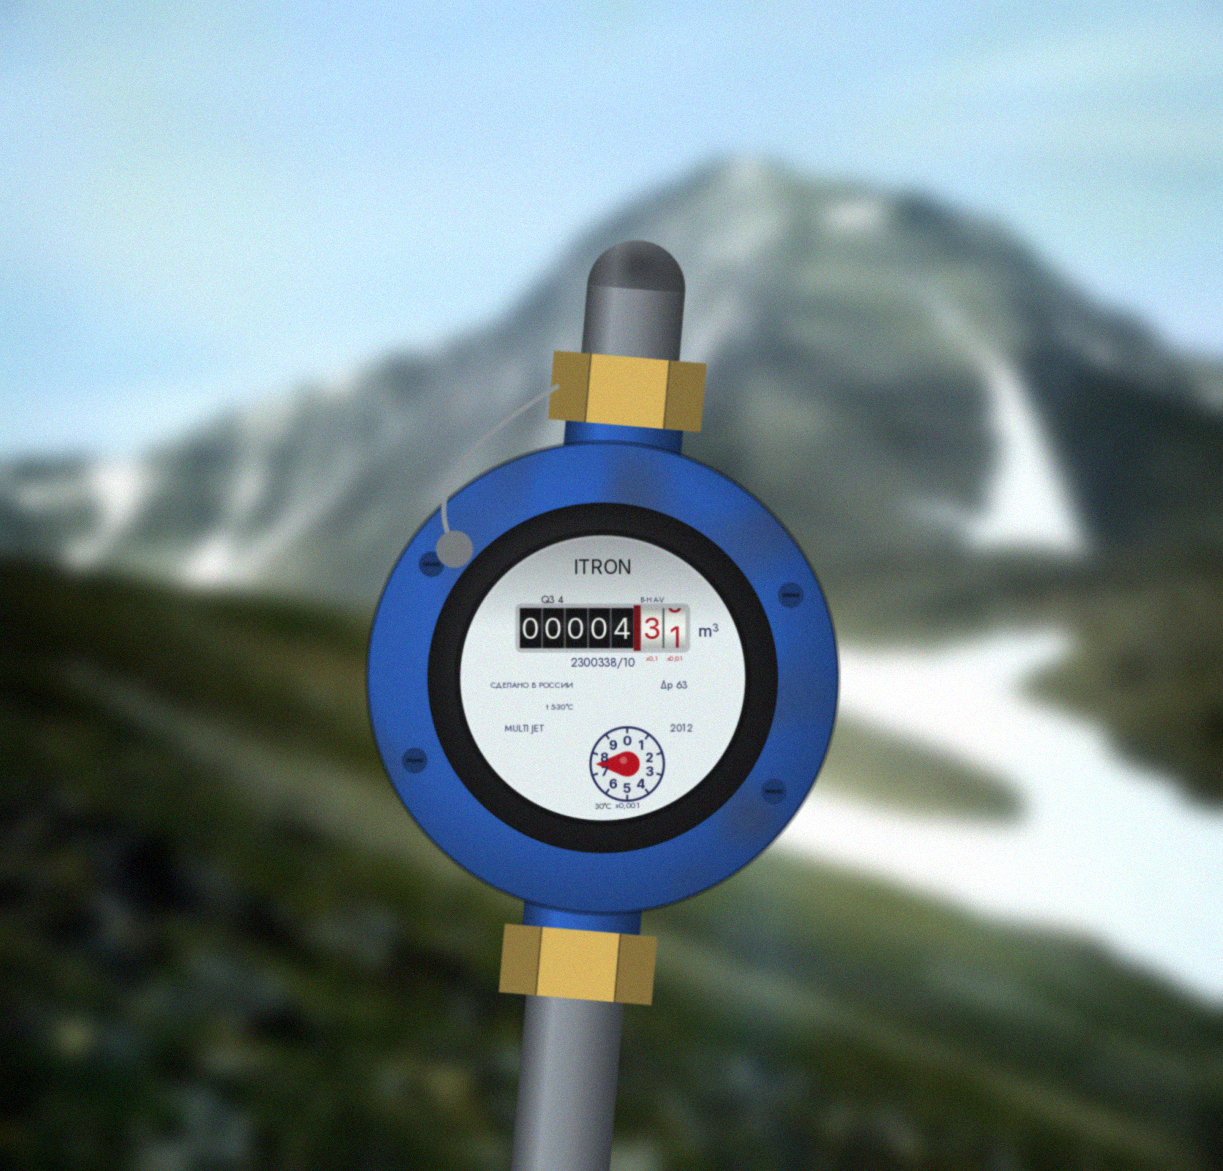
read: {"value": 4.307, "unit": "m³"}
